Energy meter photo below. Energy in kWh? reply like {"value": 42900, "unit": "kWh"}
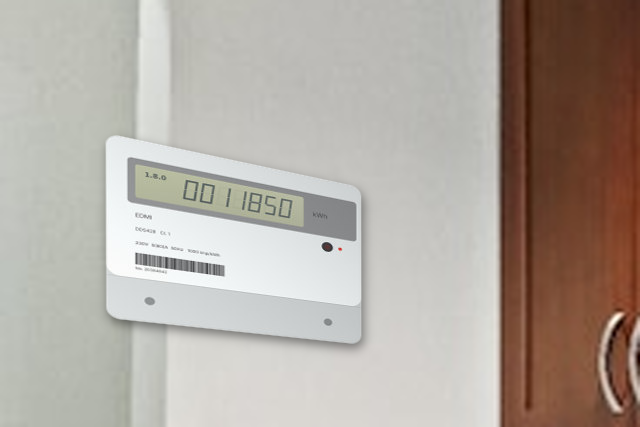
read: {"value": 11850, "unit": "kWh"}
